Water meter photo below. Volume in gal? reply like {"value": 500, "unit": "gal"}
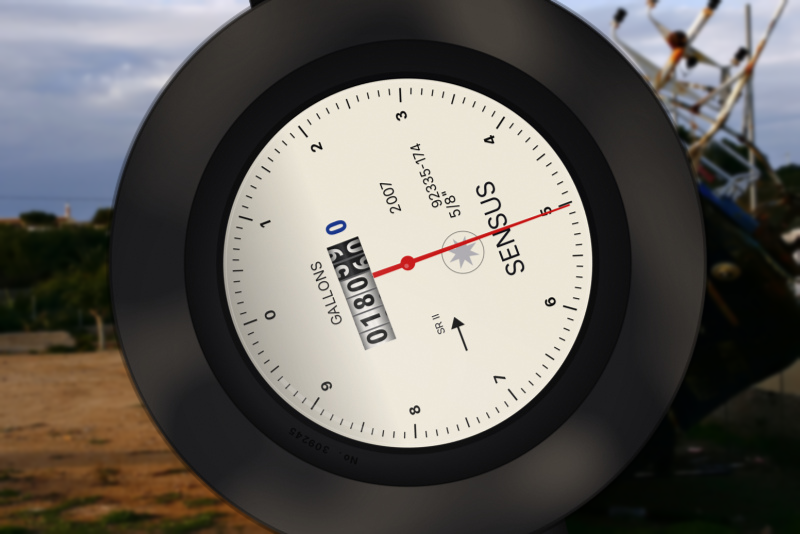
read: {"value": 180595.0, "unit": "gal"}
